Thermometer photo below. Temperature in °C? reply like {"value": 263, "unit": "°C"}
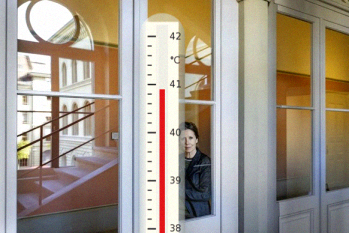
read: {"value": 40.9, "unit": "°C"}
